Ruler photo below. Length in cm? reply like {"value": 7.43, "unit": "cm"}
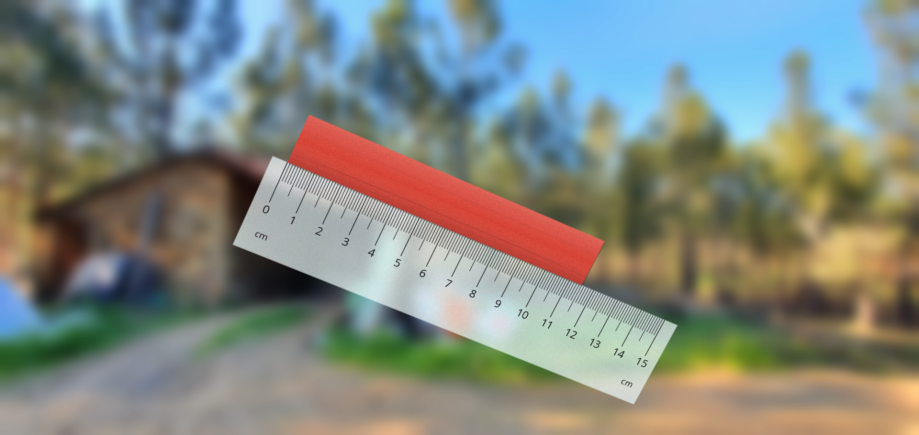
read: {"value": 11.5, "unit": "cm"}
